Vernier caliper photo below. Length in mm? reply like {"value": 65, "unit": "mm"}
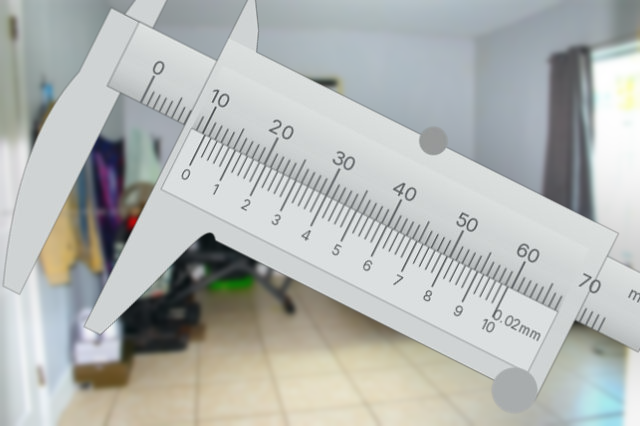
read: {"value": 10.4, "unit": "mm"}
